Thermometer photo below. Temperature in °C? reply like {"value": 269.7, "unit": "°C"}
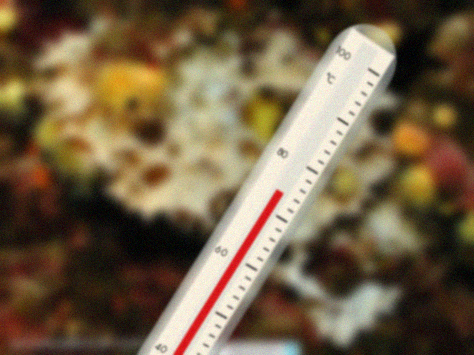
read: {"value": 74, "unit": "°C"}
